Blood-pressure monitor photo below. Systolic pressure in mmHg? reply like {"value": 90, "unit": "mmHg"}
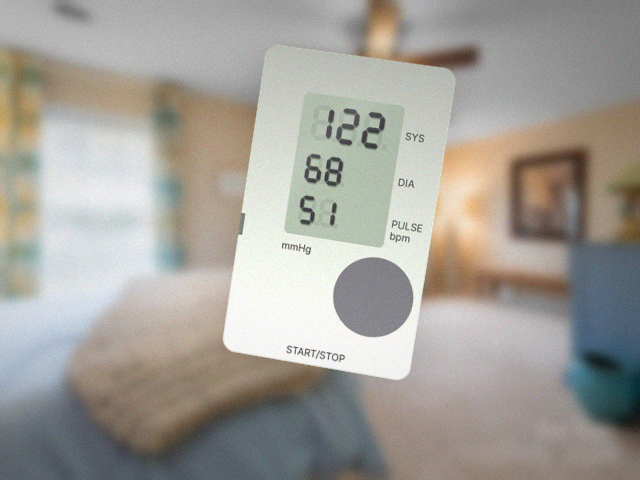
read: {"value": 122, "unit": "mmHg"}
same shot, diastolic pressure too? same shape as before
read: {"value": 68, "unit": "mmHg"}
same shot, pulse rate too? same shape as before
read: {"value": 51, "unit": "bpm"}
